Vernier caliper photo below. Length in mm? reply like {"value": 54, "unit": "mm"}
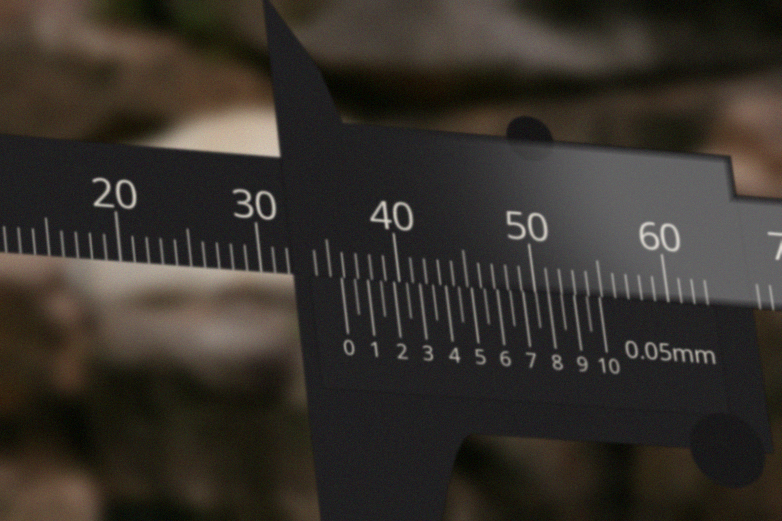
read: {"value": 35.8, "unit": "mm"}
